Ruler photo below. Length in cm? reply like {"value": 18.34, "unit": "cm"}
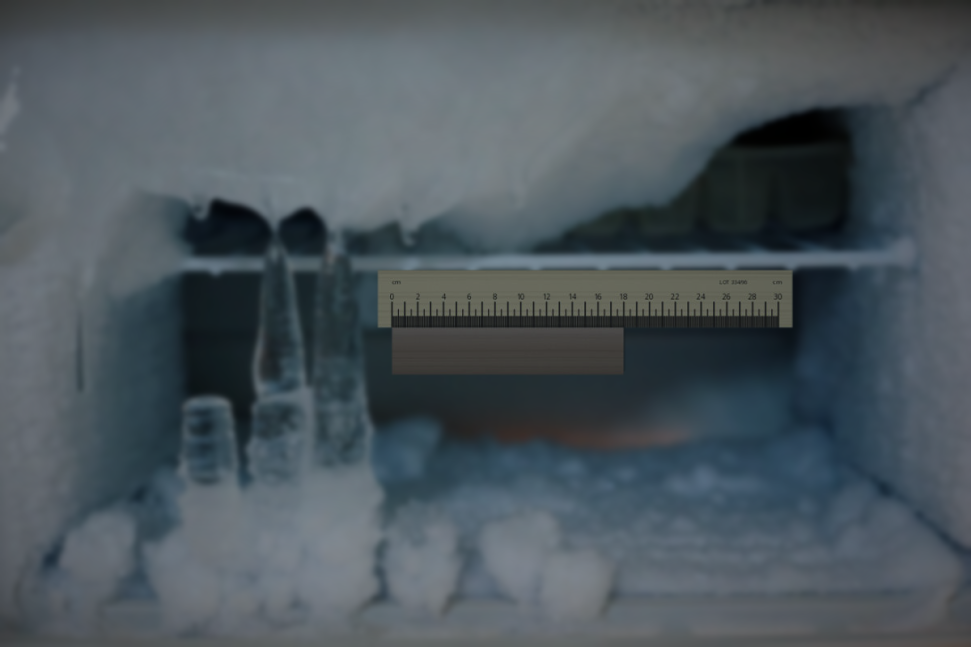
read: {"value": 18, "unit": "cm"}
